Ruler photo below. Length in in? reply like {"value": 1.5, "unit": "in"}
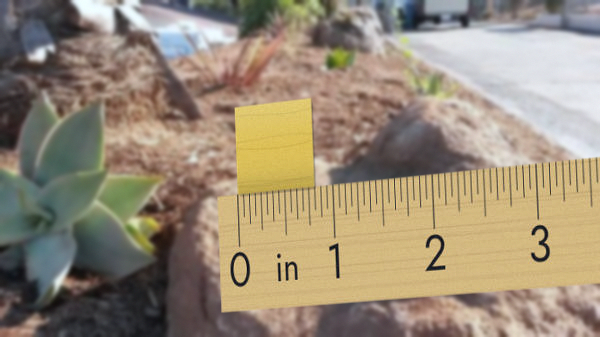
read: {"value": 0.8125, "unit": "in"}
